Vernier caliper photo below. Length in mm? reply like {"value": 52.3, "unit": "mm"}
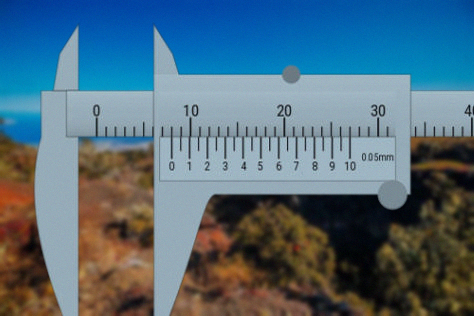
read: {"value": 8.0, "unit": "mm"}
